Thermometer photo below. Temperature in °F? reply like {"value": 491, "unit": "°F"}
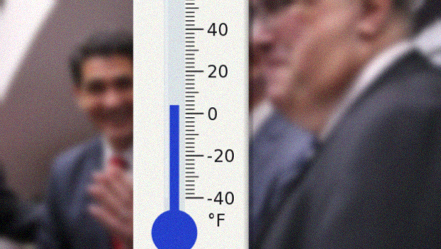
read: {"value": 4, "unit": "°F"}
